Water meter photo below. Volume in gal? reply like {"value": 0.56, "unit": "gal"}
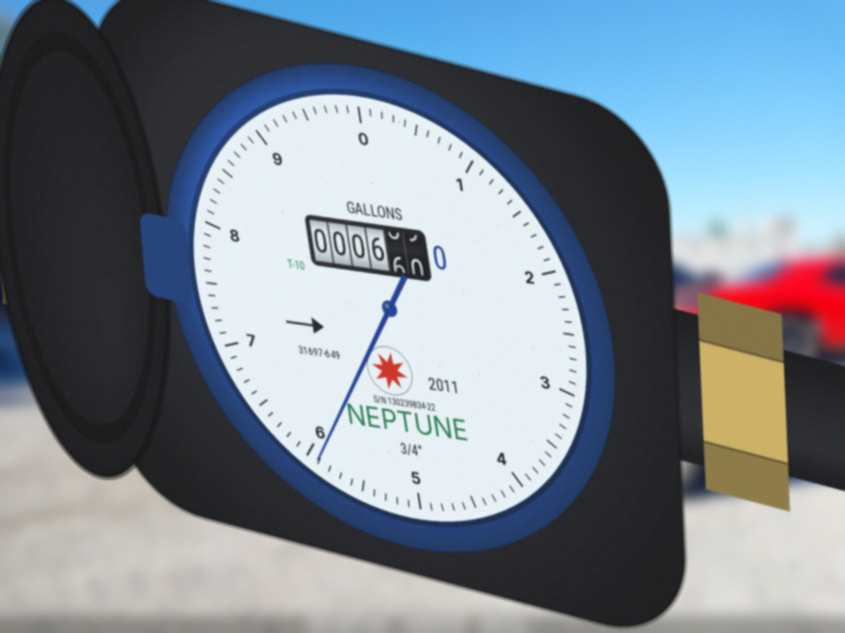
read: {"value": 6595.9, "unit": "gal"}
